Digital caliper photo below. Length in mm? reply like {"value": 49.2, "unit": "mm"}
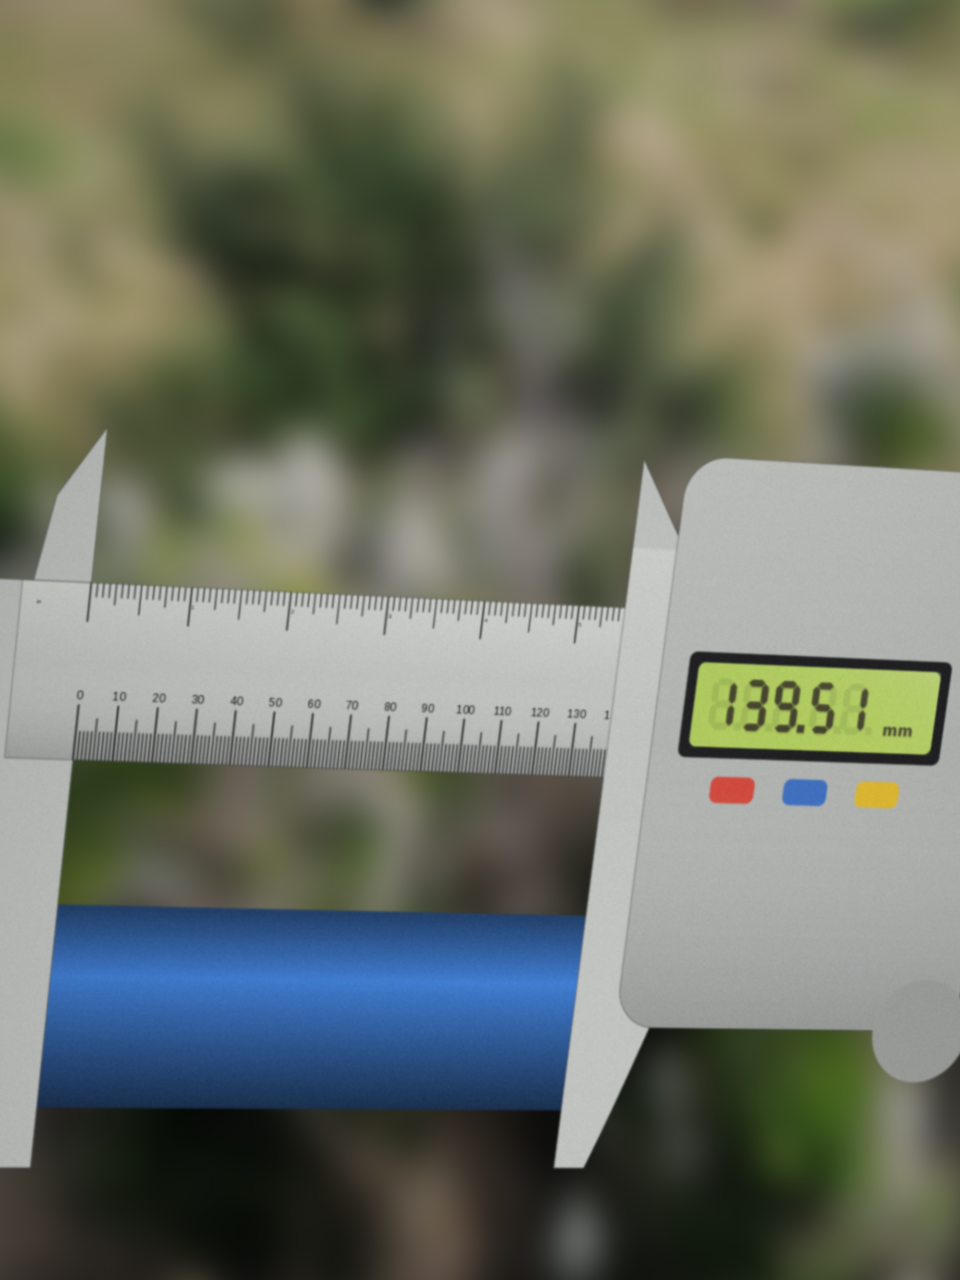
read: {"value": 139.51, "unit": "mm"}
